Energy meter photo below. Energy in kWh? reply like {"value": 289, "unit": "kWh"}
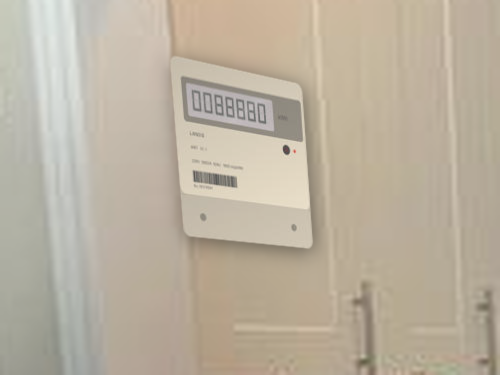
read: {"value": 88880, "unit": "kWh"}
